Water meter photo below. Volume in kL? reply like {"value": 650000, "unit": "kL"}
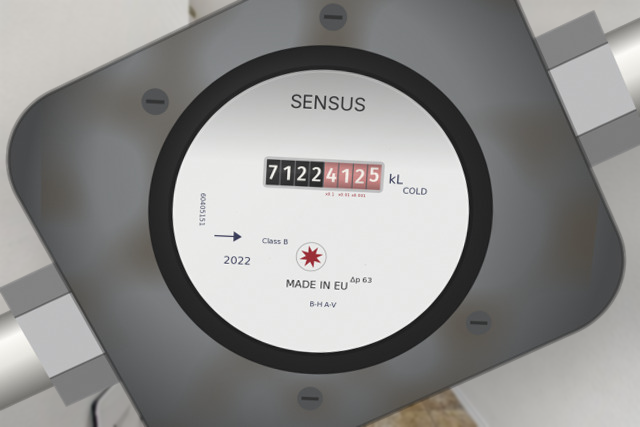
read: {"value": 7122.4125, "unit": "kL"}
